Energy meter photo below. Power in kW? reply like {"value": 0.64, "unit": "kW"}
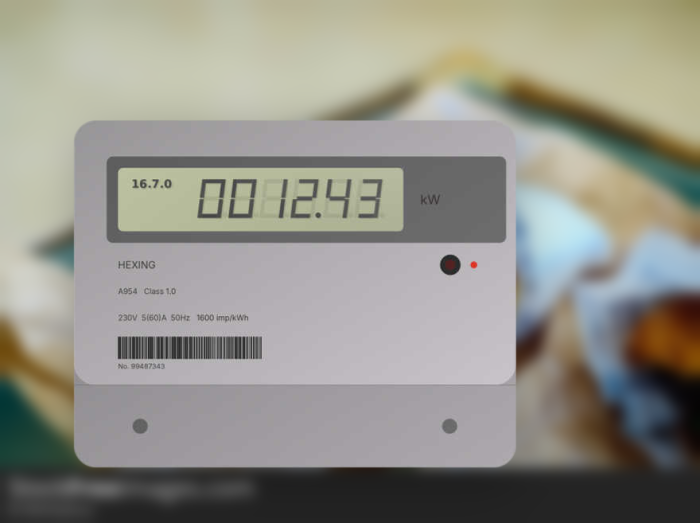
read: {"value": 12.43, "unit": "kW"}
